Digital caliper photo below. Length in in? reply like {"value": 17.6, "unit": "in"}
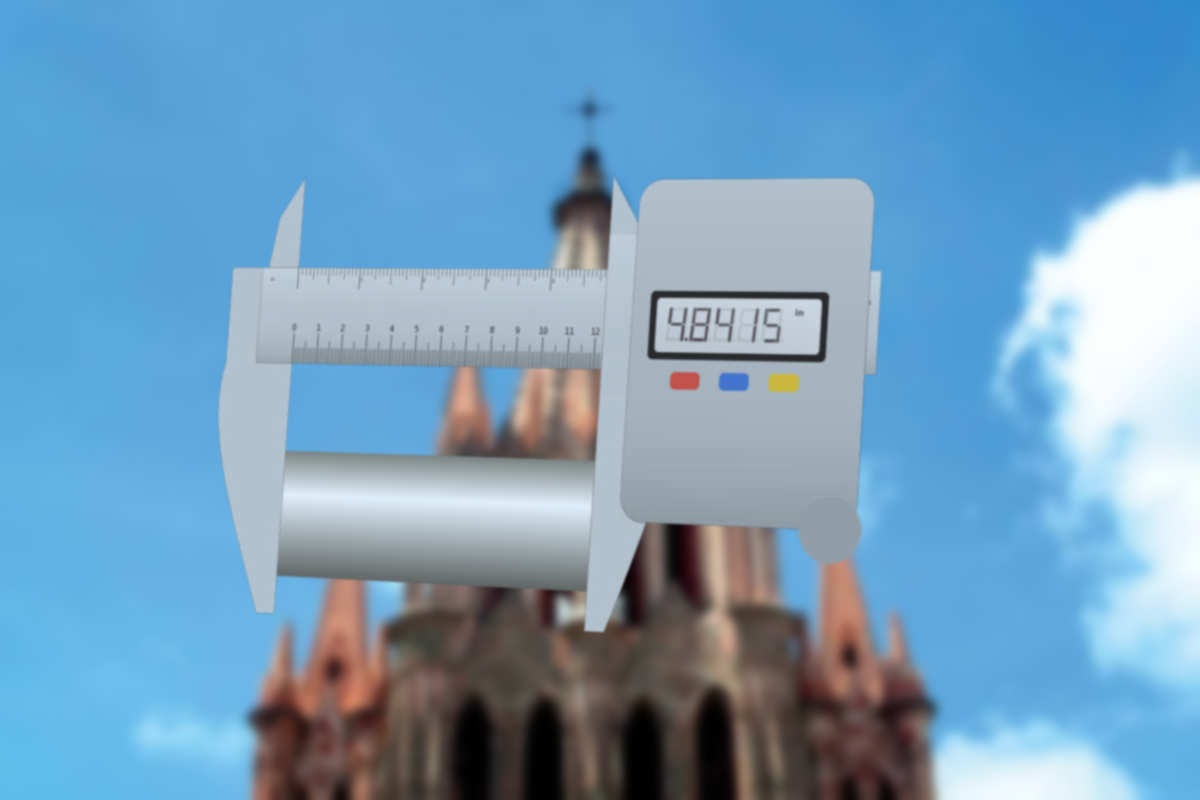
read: {"value": 4.8415, "unit": "in"}
